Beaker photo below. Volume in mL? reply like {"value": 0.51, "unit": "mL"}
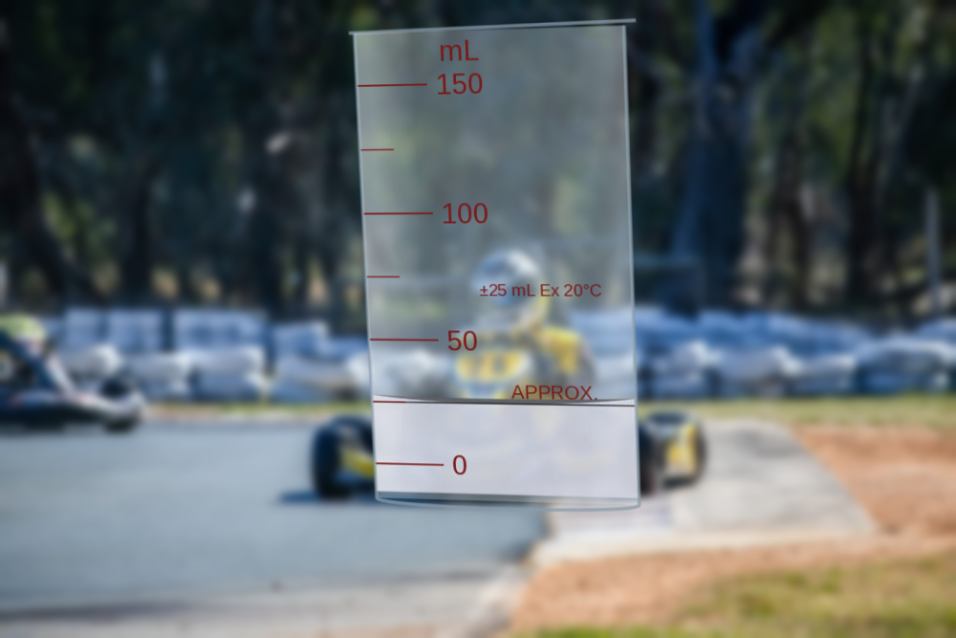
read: {"value": 25, "unit": "mL"}
